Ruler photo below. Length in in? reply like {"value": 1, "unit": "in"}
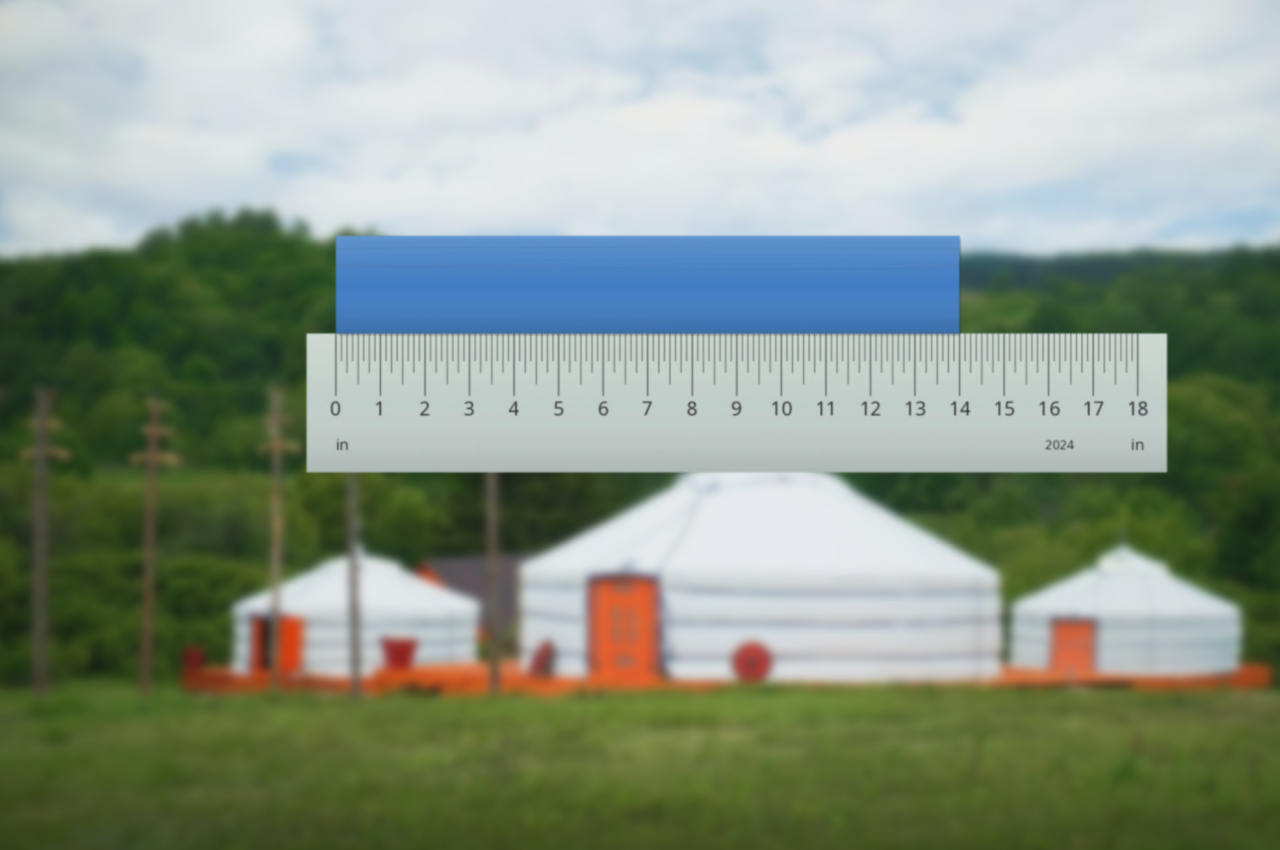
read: {"value": 14, "unit": "in"}
